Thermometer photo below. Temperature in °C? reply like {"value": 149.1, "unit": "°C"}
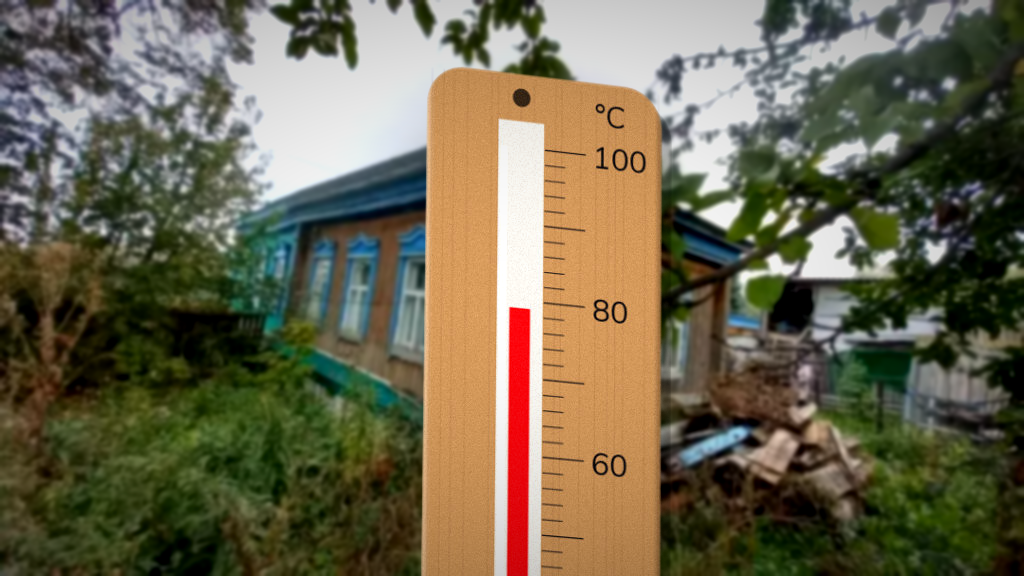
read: {"value": 79, "unit": "°C"}
